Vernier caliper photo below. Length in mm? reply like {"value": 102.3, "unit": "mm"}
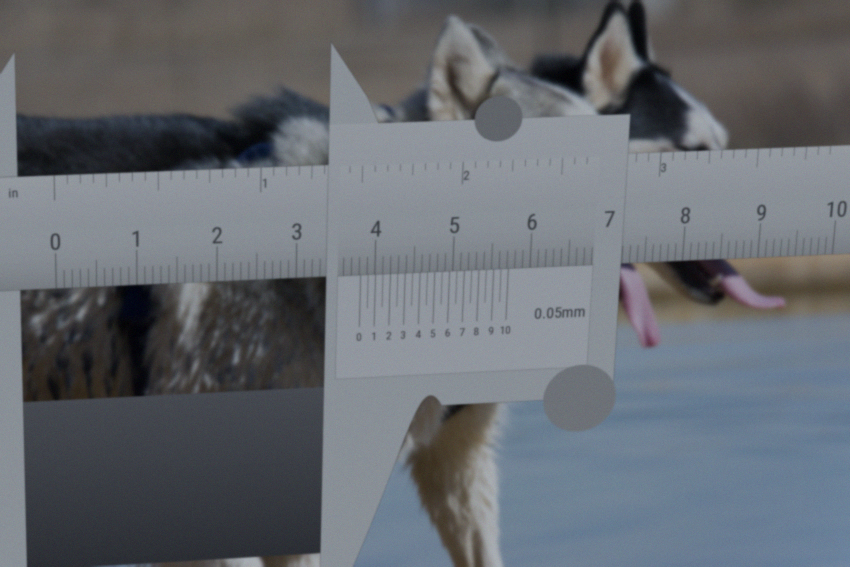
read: {"value": 38.2, "unit": "mm"}
